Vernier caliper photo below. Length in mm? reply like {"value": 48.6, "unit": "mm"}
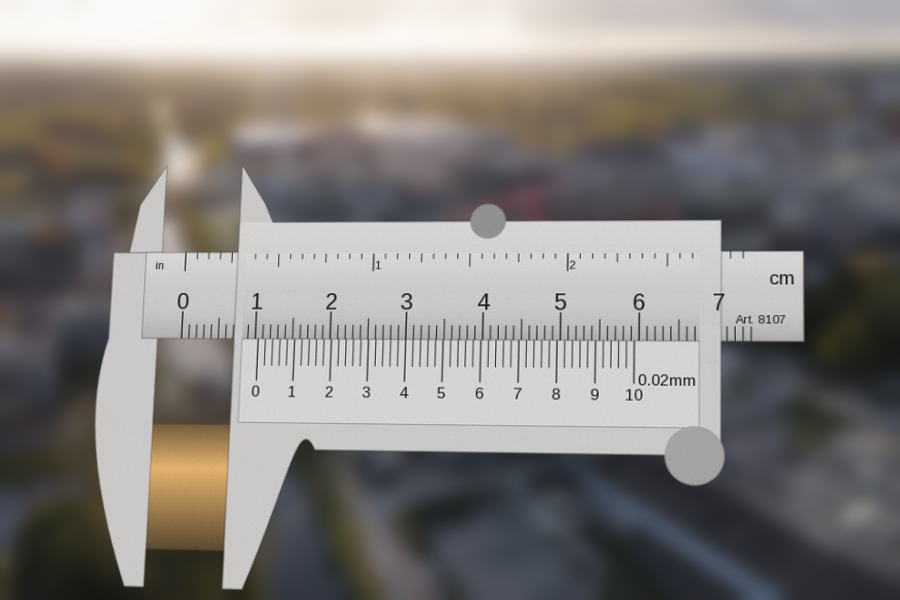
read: {"value": 10.4, "unit": "mm"}
